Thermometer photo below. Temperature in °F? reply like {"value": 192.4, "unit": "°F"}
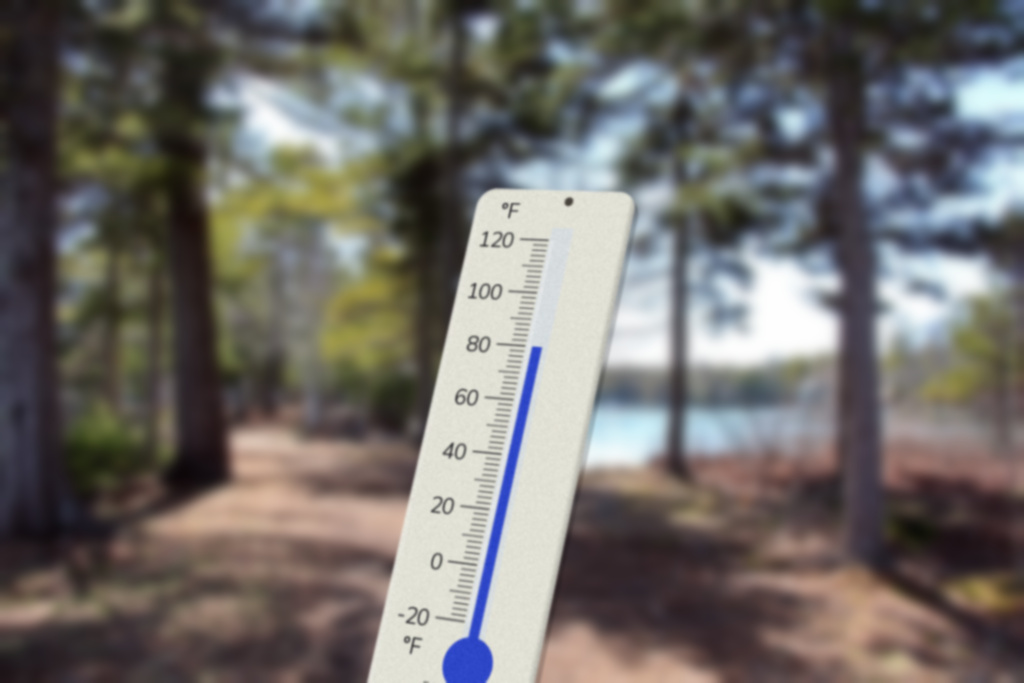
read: {"value": 80, "unit": "°F"}
